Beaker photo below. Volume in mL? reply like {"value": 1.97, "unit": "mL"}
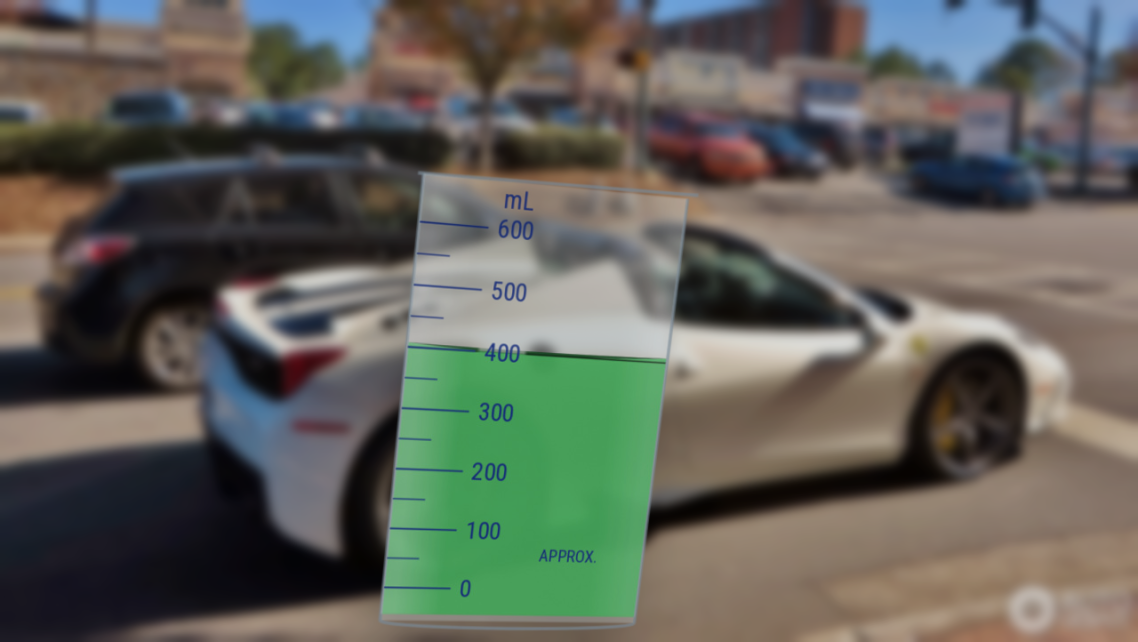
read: {"value": 400, "unit": "mL"}
